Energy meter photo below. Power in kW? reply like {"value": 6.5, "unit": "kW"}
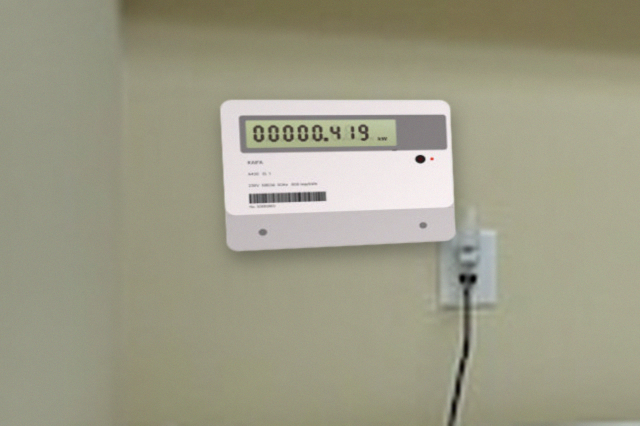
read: {"value": 0.419, "unit": "kW"}
